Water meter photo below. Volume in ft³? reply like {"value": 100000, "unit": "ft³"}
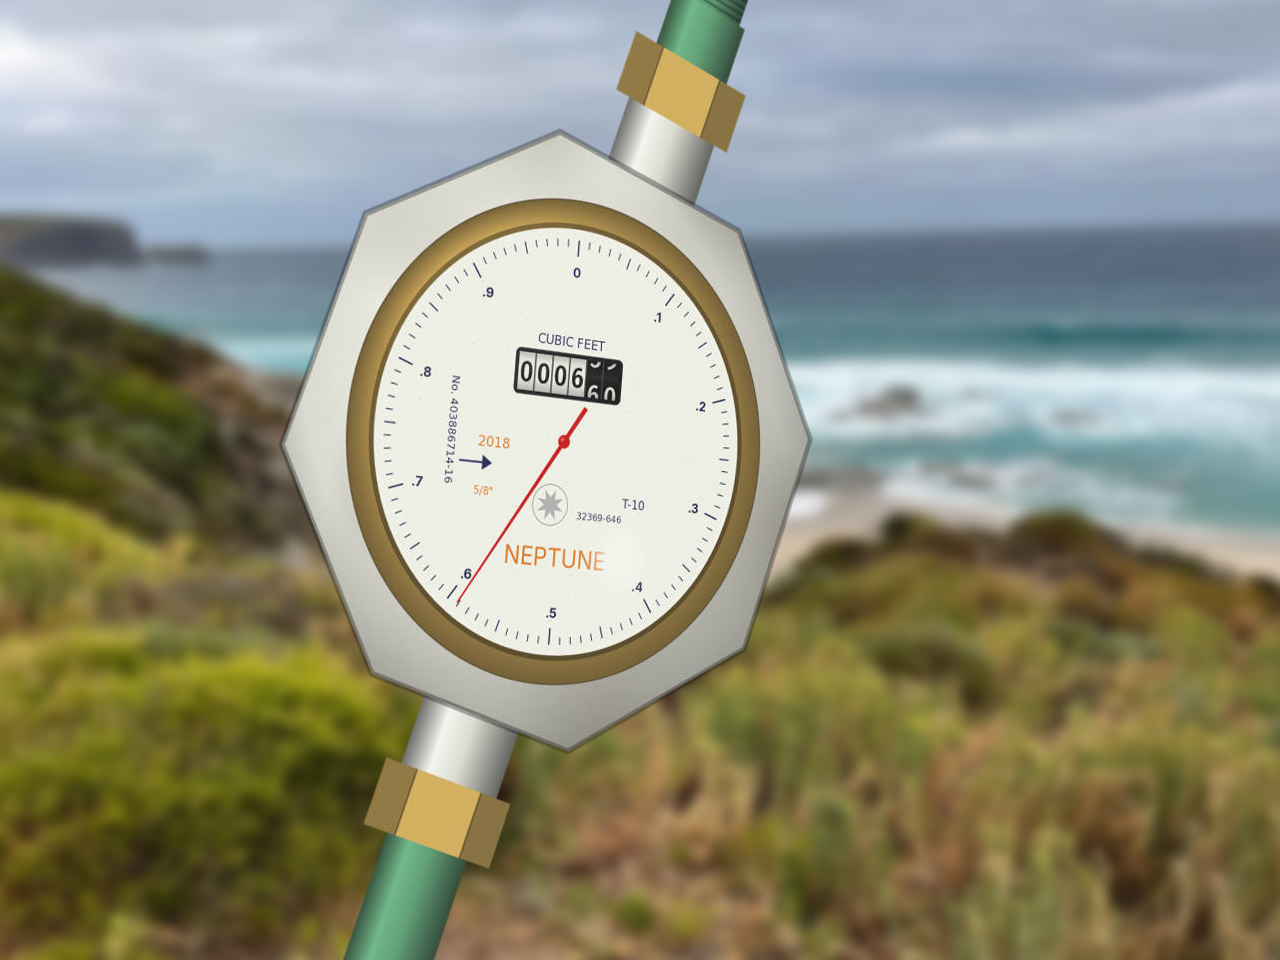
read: {"value": 659.59, "unit": "ft³"}
